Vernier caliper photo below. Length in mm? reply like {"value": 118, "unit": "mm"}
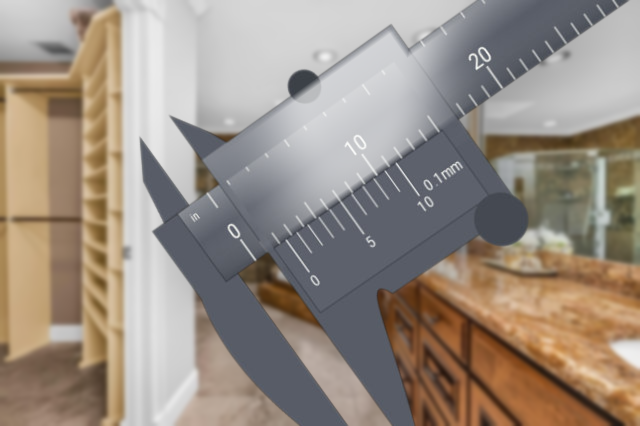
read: {"value": 2.5, "unit": "mm"}
